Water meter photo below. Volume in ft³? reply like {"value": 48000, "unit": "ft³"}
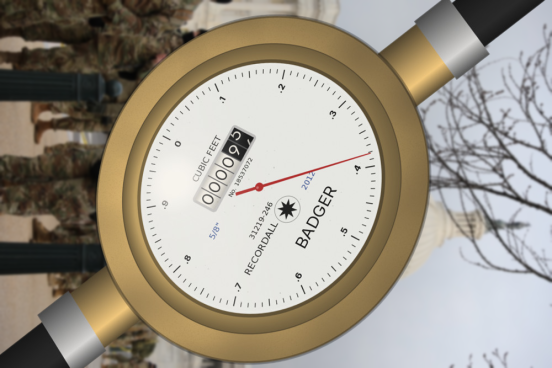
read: {"value": 95.38, "unit": "ft³"}
